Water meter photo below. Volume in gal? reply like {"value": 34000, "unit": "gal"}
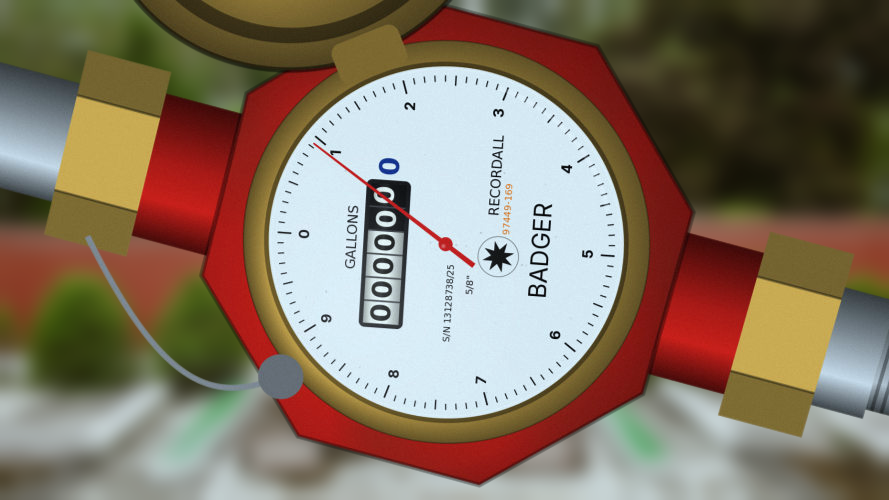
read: {"value": 0.9, "unit": "gal"}
